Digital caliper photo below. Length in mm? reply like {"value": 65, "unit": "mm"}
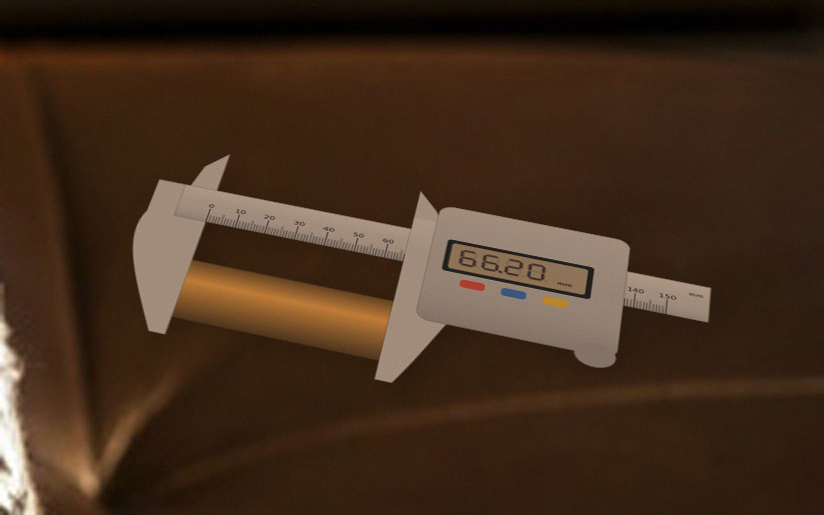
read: {"value": 66.20, "unit": "mm"}
